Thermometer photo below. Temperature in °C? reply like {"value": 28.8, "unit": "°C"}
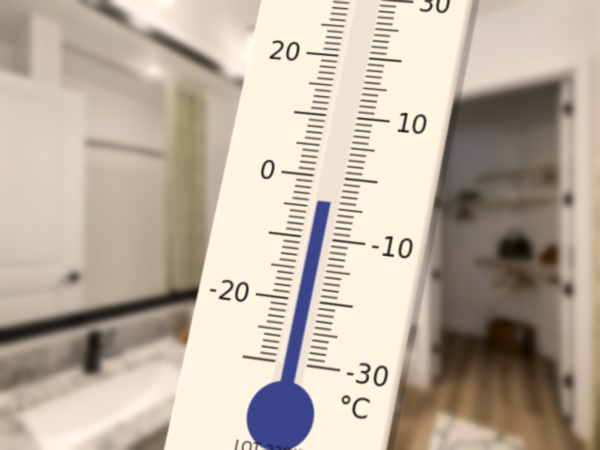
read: {"value": -4, "unit": "°C"}
